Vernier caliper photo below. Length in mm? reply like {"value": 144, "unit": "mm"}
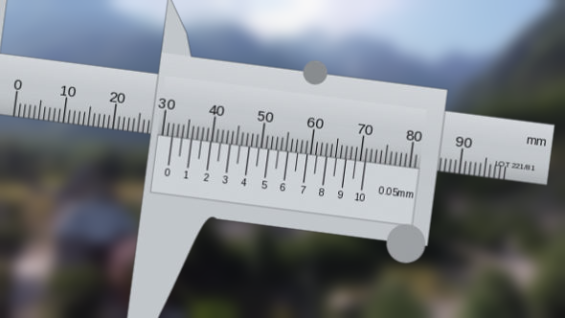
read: {"value": 32.0, "unit": "mm"}
